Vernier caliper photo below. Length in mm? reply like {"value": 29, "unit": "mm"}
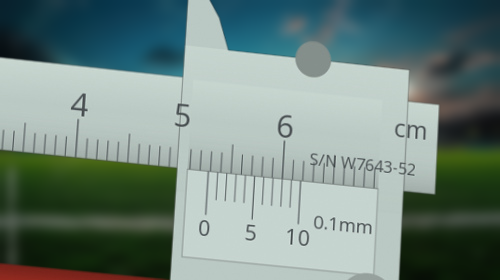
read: {"value": 52.8, "unit": "mm"}
